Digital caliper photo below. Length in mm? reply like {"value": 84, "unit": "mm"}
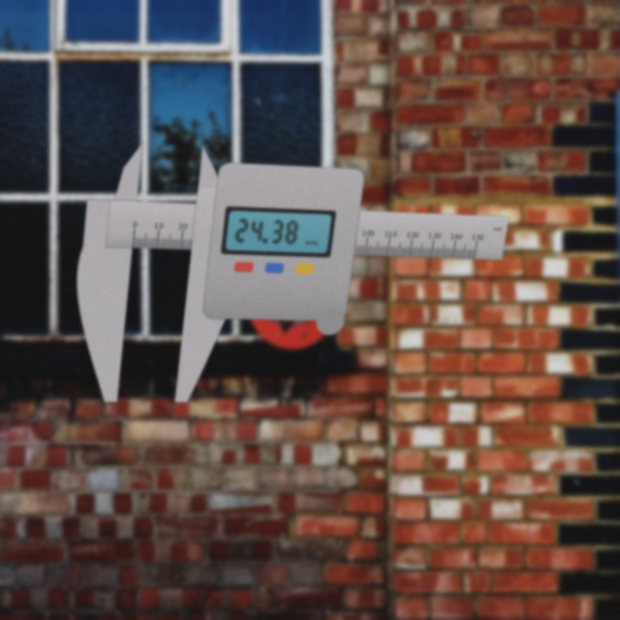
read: {"value": 24.38, "unit": "mm"}
